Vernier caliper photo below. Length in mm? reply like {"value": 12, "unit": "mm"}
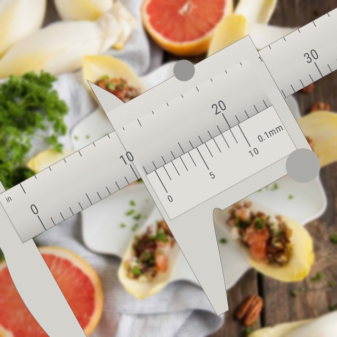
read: {"value": 11.8, "unit": "mm"}
